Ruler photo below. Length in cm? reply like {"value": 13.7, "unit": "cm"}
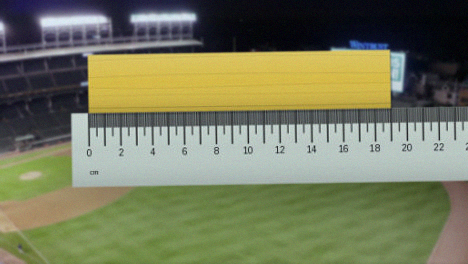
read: {"value": 19, "unit": "cm"}
